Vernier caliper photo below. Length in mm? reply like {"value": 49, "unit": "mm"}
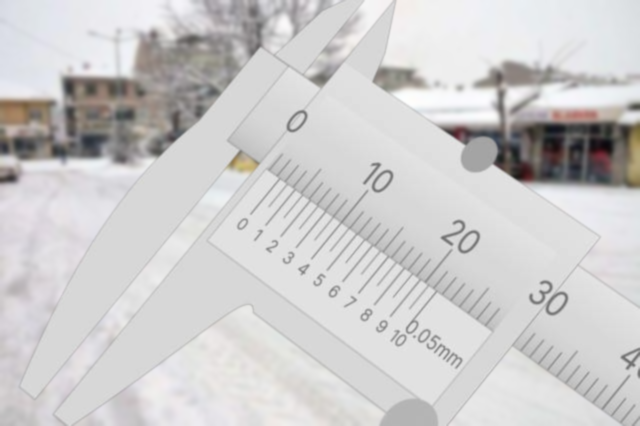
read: {"value": 2.4, "unit": "mm"}
